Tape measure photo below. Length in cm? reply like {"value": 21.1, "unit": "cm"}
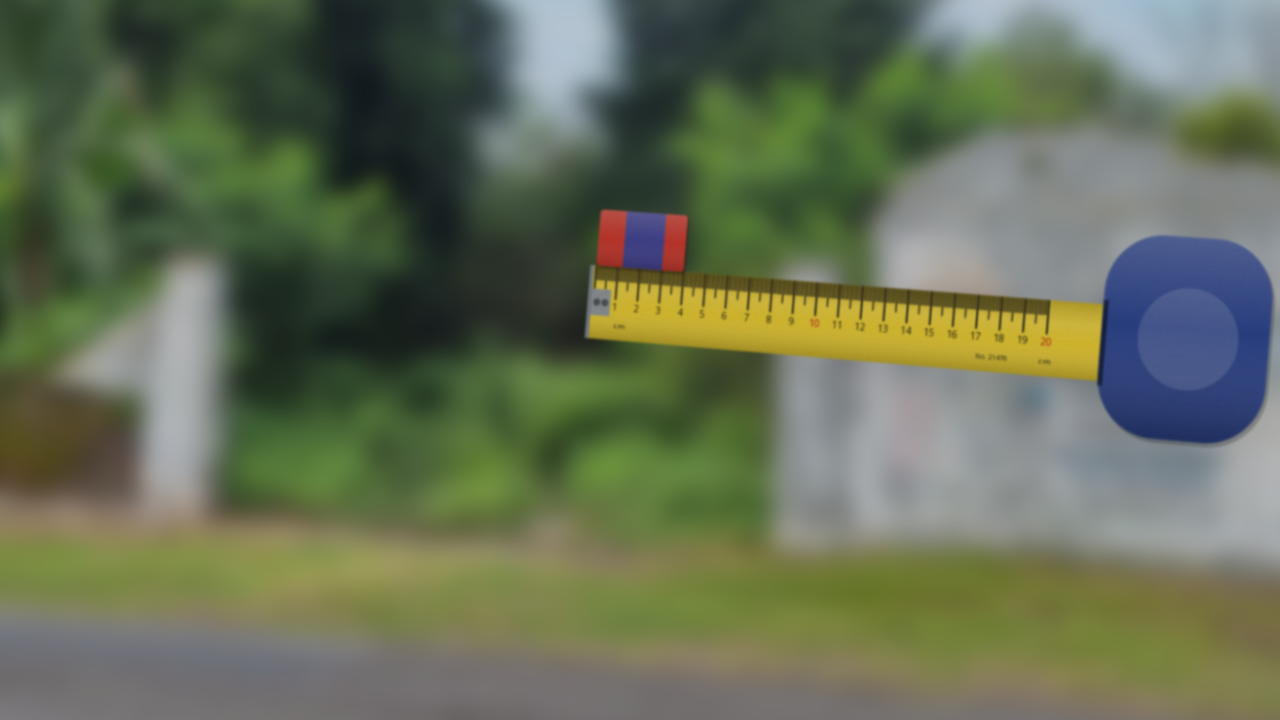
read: {"value": 4, "unit": "cm"}
